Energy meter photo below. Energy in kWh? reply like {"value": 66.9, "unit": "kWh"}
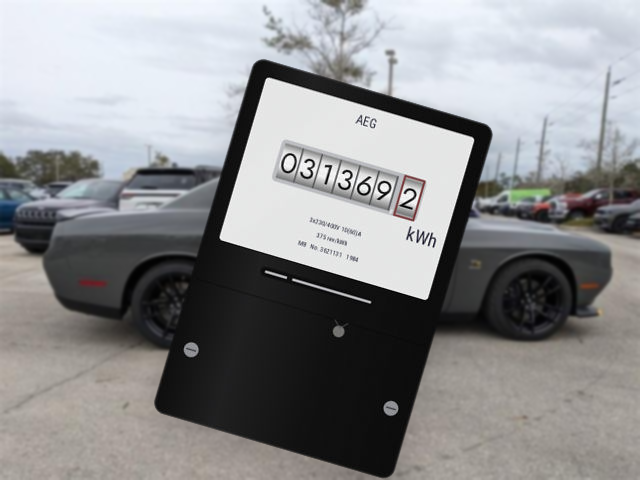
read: {"value": 31369.2, "unit": "kWh"}
